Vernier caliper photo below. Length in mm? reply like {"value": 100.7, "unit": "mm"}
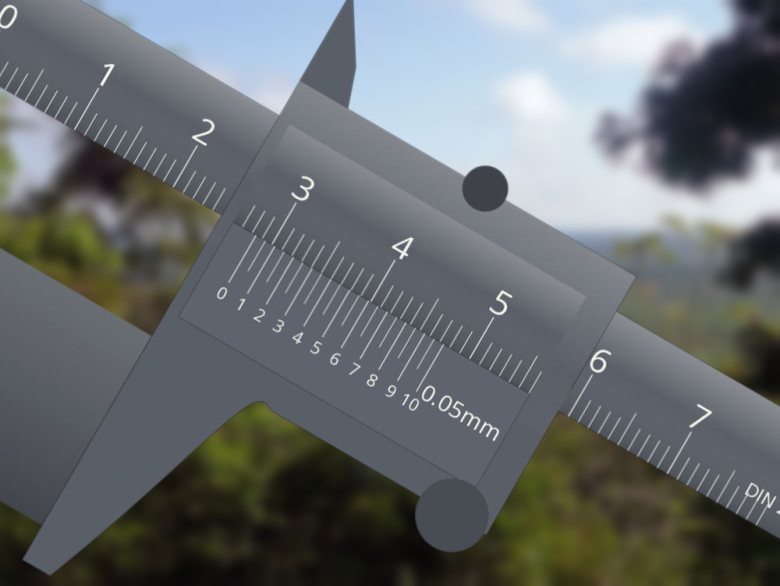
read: {"value": 28.4, "unit": "mm"}
